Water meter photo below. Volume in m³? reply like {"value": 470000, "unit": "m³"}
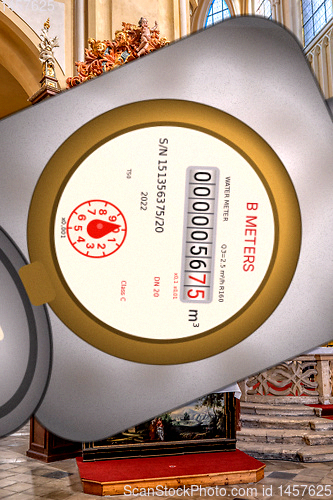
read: {"value": 56.749, "unit": "m³"}
